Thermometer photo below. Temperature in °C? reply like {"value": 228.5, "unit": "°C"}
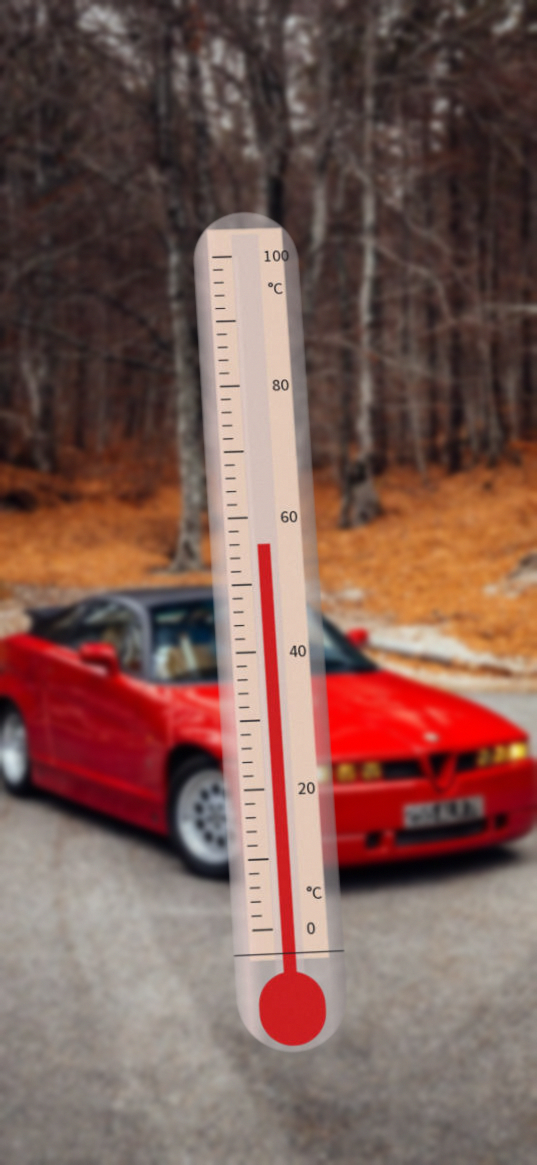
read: {"value": 56, "unit": "°C"}
